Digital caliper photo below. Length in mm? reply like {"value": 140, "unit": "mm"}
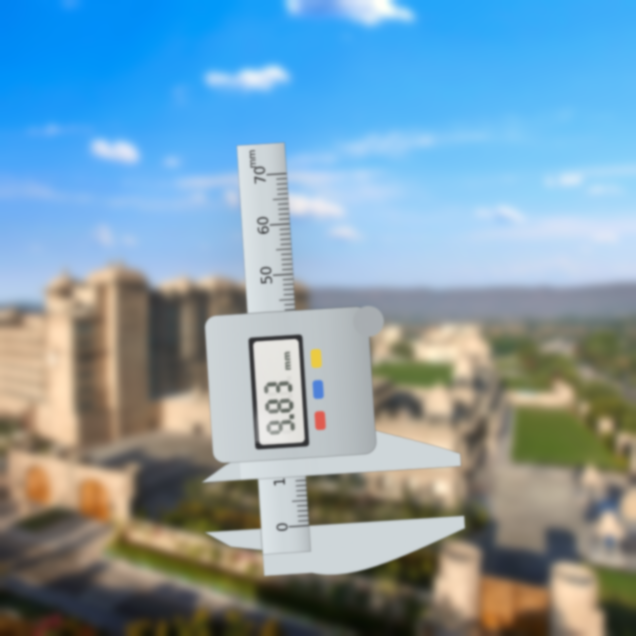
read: {"value": 9.83, "unit": "mm"}
